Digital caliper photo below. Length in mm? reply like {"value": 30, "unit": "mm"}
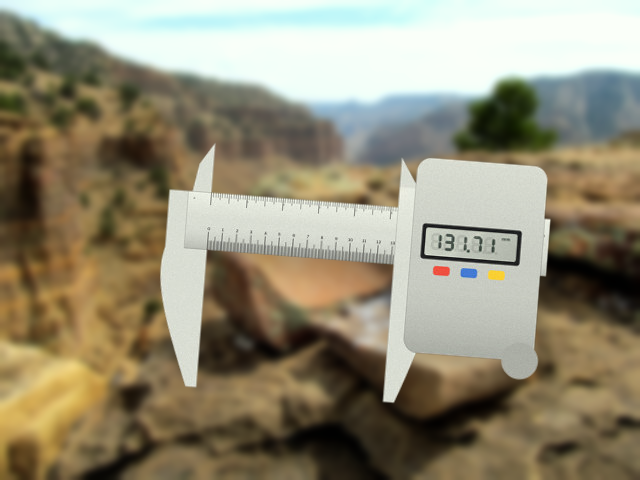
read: {"value": 131.71, "unit": "mm"}
